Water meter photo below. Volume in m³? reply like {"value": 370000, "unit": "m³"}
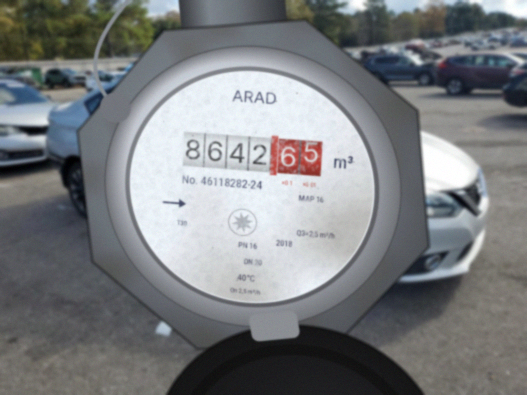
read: {"value": 8642.65, "unit": "m³"}
